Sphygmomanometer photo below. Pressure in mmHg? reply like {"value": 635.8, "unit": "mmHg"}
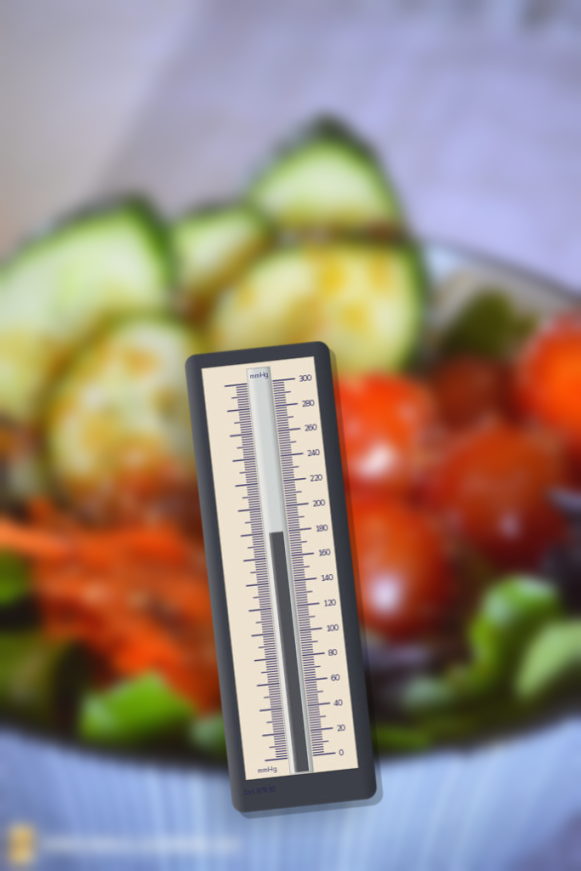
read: {"value": 180, "unit": "mmHg"}
